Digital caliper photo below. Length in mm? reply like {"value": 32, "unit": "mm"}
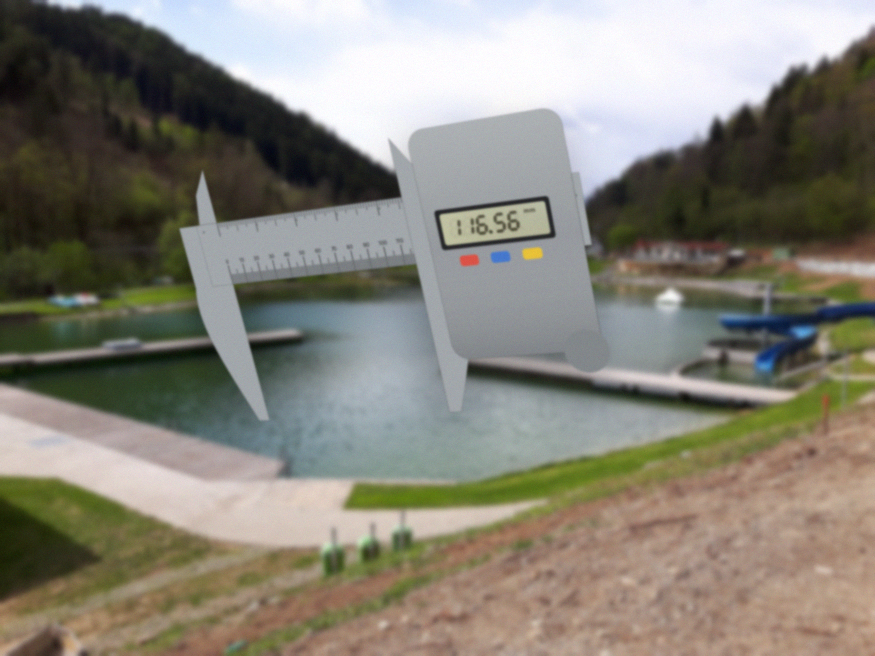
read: {"value": 116.56, "unit": "mm"}
